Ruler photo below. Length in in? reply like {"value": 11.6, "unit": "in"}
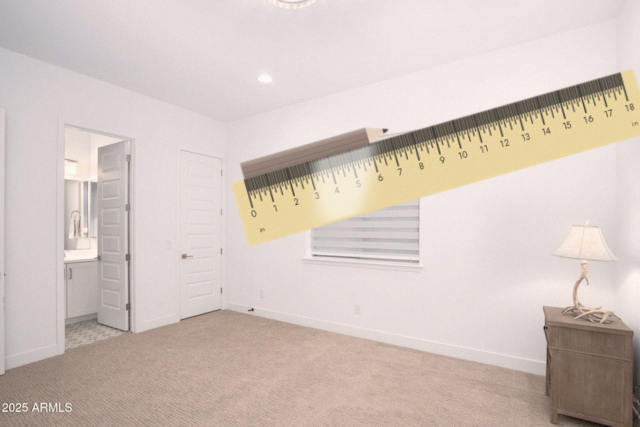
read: {"value": 7, "unit": "in"}
